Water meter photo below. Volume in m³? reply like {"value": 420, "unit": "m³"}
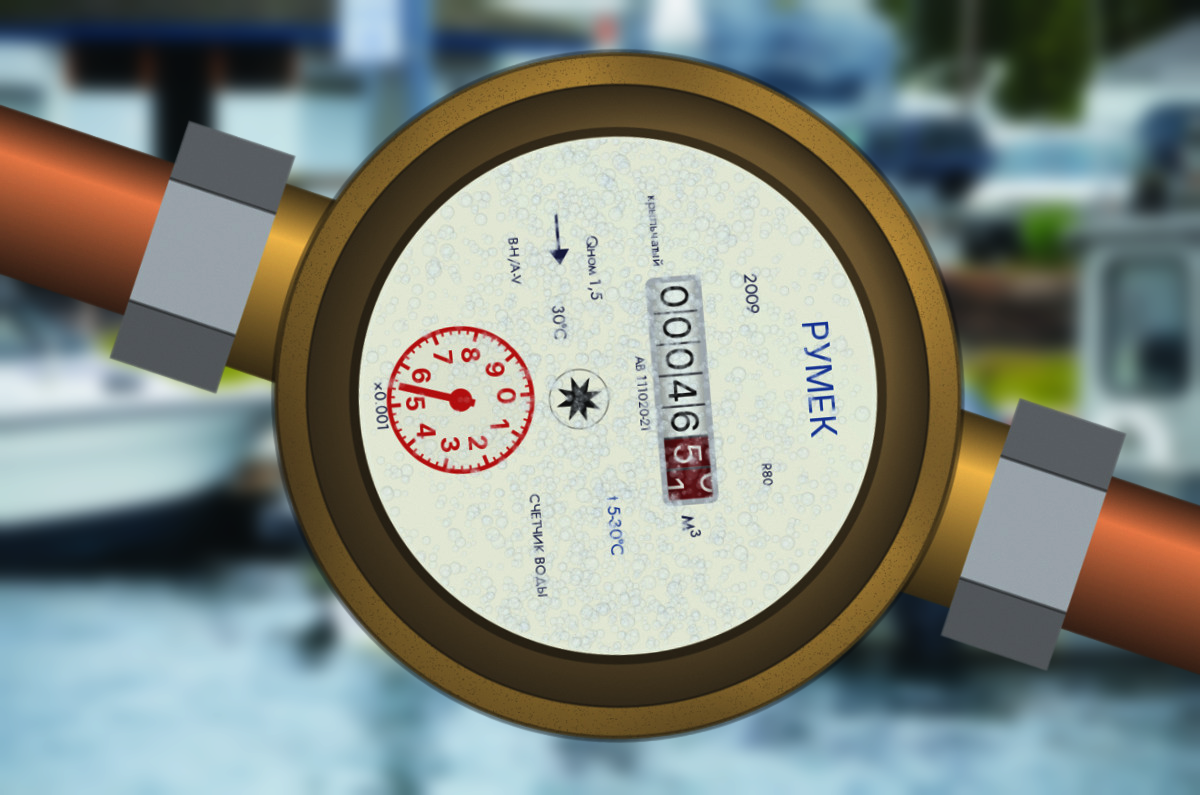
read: {"value": 46.505, "unit": "m³"}
